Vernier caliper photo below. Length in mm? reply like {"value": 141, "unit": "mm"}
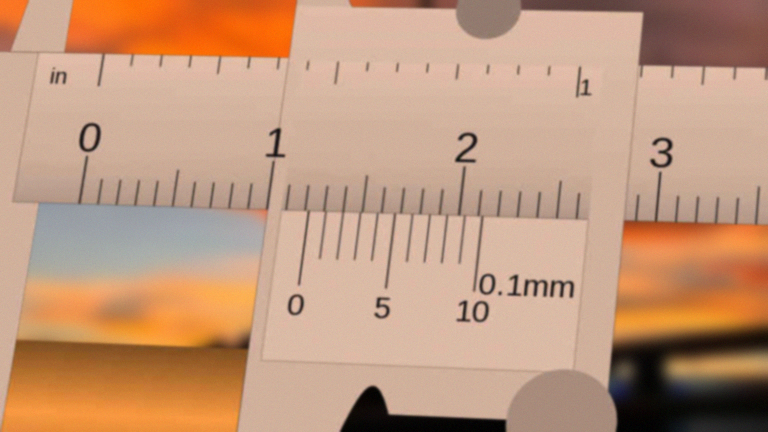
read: {"value": 12.2, "unit": "mm"}
